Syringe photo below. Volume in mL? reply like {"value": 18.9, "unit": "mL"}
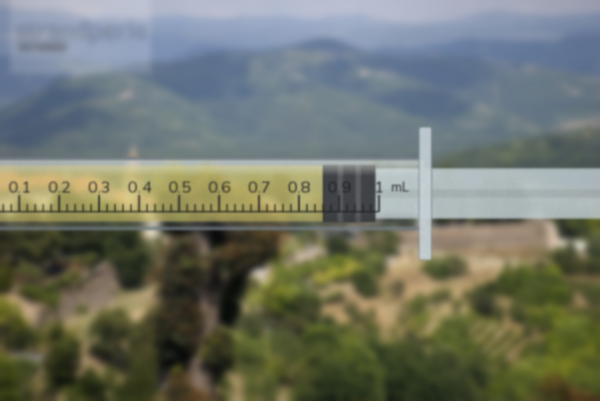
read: {"value": 0.86, "unit": "mL"}
